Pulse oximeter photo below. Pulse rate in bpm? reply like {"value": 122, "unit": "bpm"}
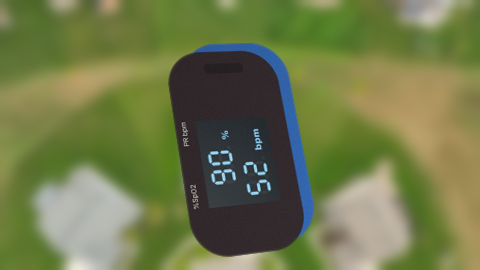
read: {"value": 52, "unit": "bpm"}
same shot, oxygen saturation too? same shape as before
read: {"value": 90, "unit": "%"}
